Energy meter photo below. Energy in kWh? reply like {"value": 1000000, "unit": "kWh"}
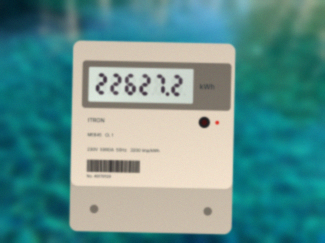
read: {"value": 22627.2, "unit": "kWh"}
